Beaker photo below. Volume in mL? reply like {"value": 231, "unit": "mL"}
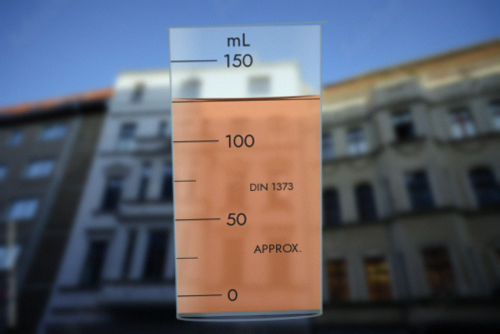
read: {"value": 125, "unit": "mL"}
